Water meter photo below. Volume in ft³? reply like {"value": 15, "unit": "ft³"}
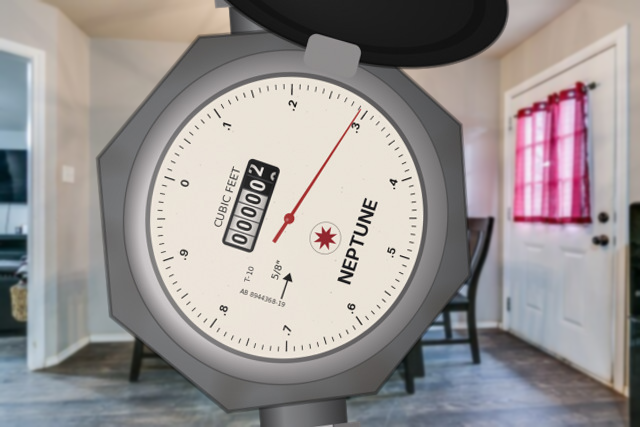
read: {"value": 2.29, "unit": "ft³"}
